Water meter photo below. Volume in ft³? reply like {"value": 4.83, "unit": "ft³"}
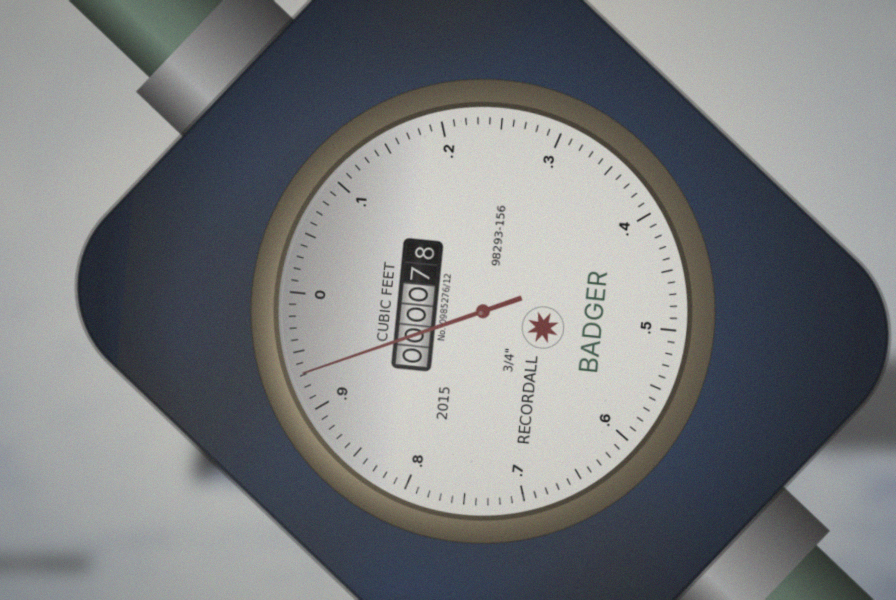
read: {"value": 77.93, "unit": "ft³"}
